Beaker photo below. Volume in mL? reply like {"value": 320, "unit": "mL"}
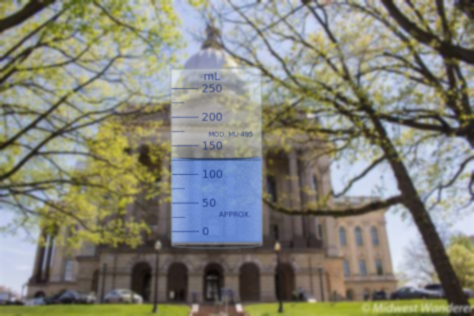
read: {"value": 125, "unit": "mL"}
